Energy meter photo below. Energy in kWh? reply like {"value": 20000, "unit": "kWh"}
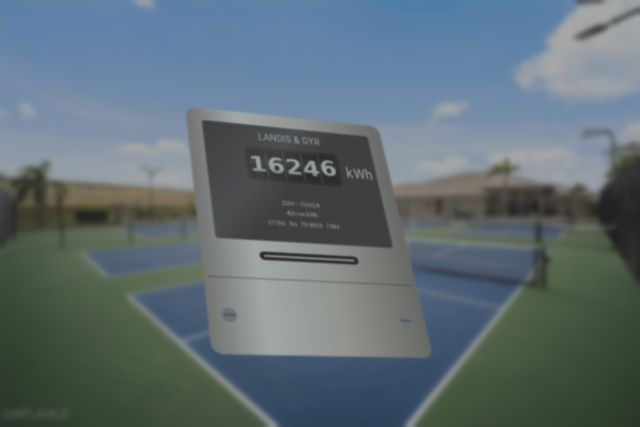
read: {"value": 16246, "unit": "kWh"}
